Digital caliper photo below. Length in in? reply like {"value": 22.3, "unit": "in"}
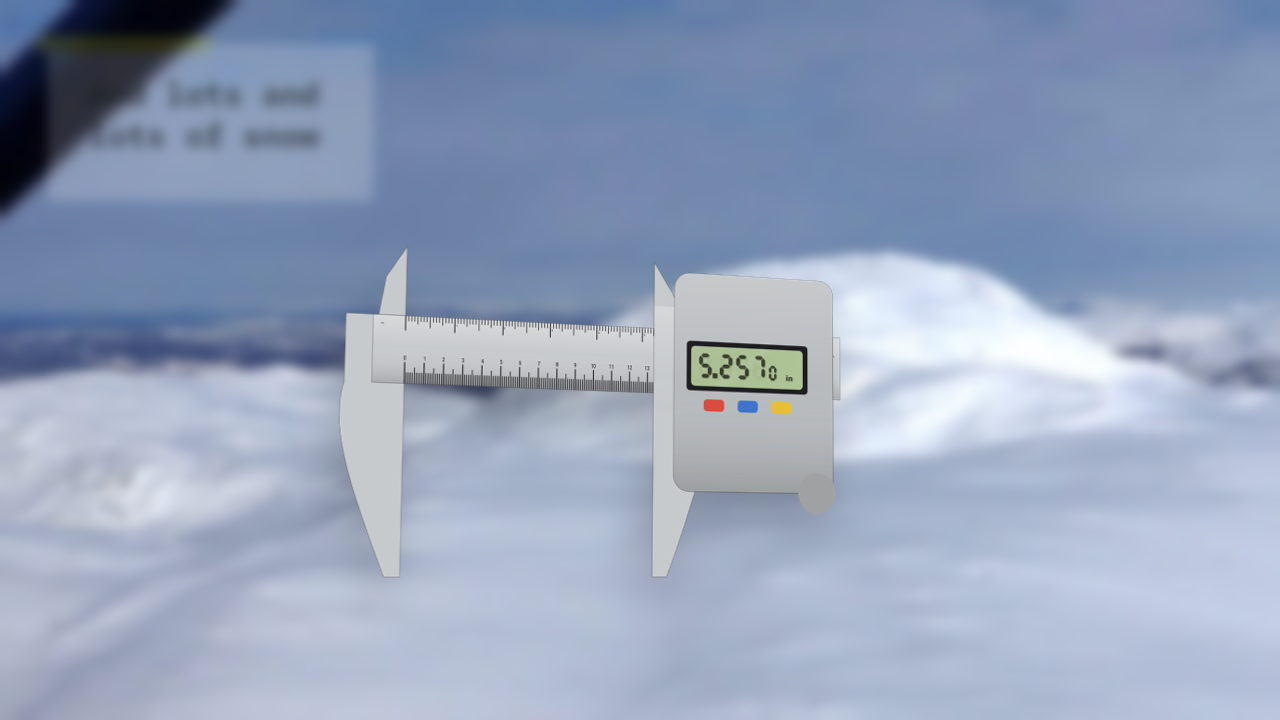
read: {"value": 5.2570, "unit": "in"}
